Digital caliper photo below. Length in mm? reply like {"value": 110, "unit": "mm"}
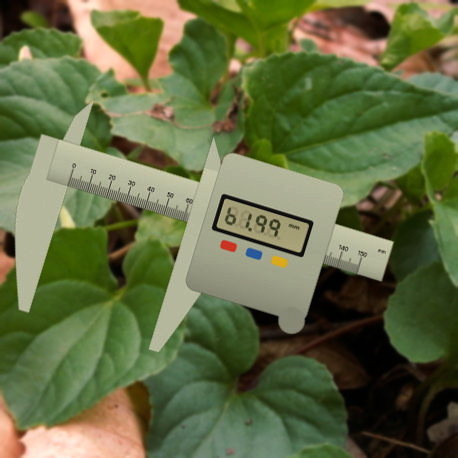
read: {"value": 61.99, "unit": "mm"}
